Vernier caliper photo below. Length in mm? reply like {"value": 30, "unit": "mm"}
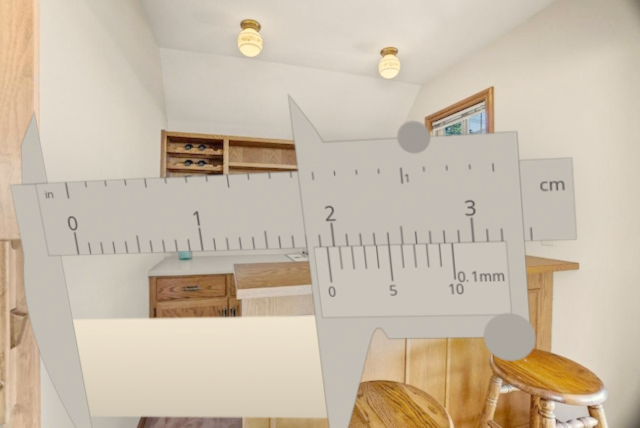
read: {"value": 19.5, "unit": "mm"}
